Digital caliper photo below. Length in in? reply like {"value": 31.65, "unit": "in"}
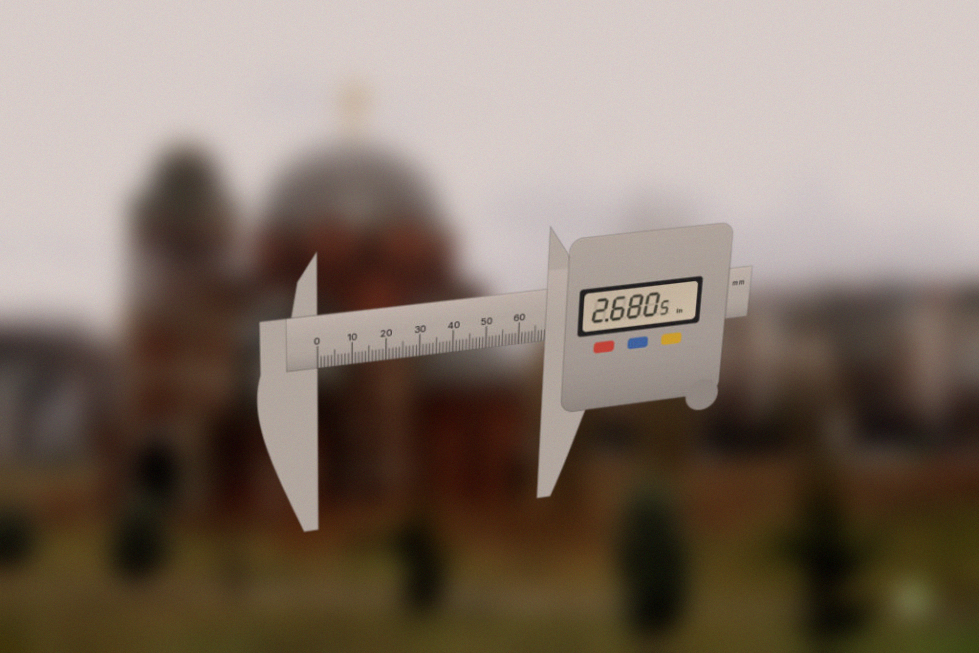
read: {"value": 2.6805, "unit": "in"}
